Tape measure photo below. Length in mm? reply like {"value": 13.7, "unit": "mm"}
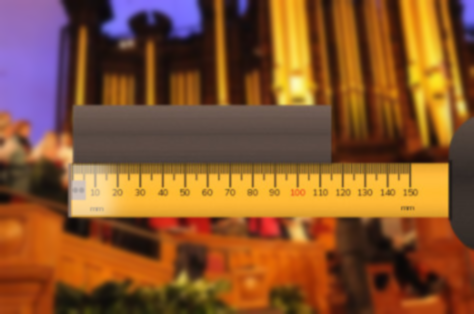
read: {"value": 115, "unit": "mm"}
